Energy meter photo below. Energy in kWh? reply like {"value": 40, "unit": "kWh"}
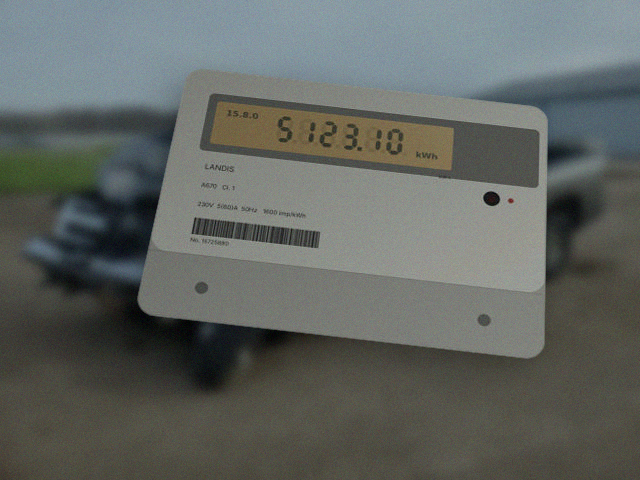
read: {"value": 5123.10, "unit": "kWh"}
